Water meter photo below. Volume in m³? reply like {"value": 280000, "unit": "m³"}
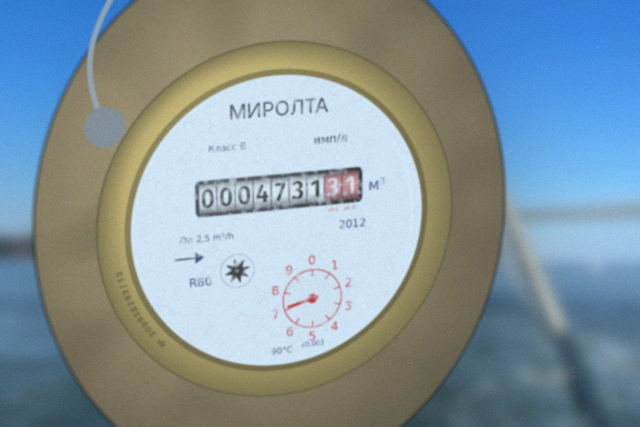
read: {"value": 4731.317, "unit": "m³"}
